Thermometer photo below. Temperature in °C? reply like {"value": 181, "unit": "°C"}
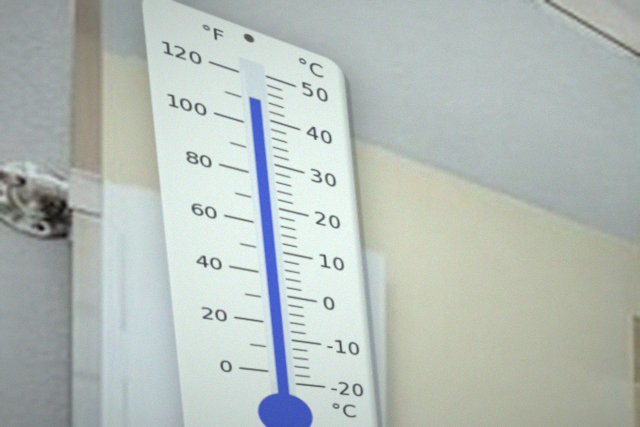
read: {"value": 44, "unit": "°C"}
